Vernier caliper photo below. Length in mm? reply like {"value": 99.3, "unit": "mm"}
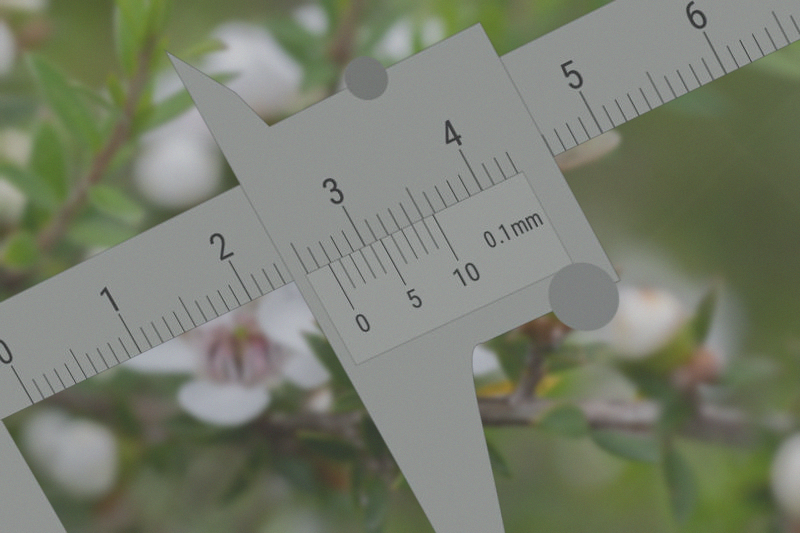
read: {"value": 26.8, "unit": "mm"}
